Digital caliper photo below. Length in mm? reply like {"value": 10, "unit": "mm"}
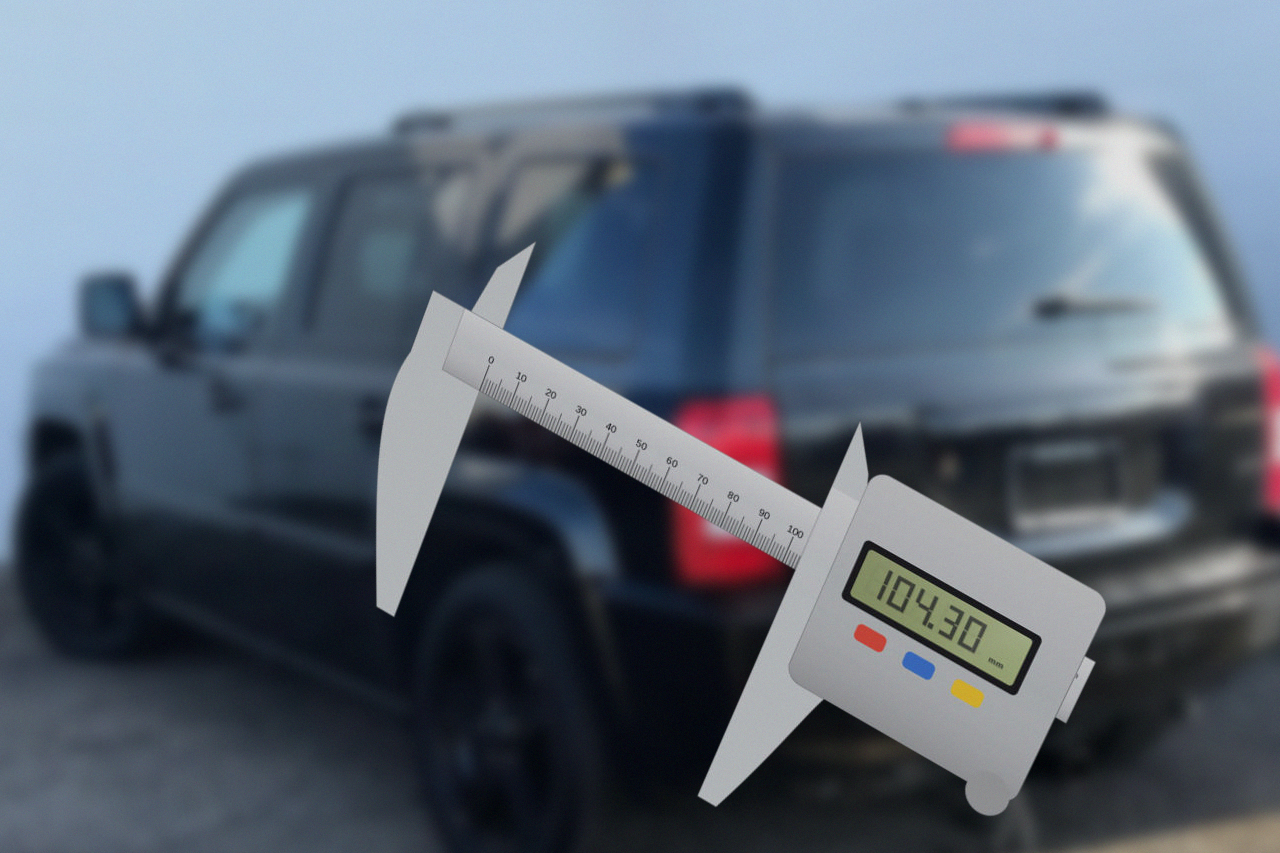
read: {"value": 104.30, "unit": "mm"}
